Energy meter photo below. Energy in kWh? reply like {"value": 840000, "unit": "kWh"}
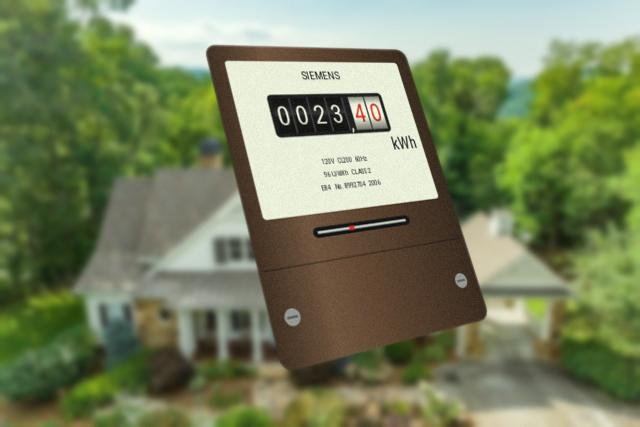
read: {"value": 23.40, "unit": "kWh"}
